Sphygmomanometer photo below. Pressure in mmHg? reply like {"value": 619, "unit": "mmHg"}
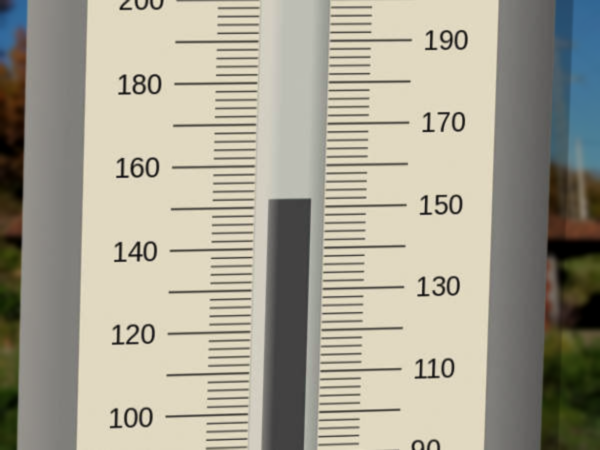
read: {"value": 152, "unit": "mmHg"}
